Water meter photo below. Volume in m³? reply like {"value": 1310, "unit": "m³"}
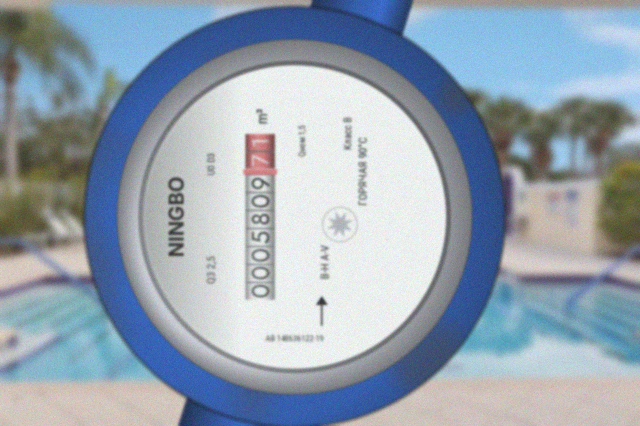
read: {"value": 5809.71, "unit": "m³"}
